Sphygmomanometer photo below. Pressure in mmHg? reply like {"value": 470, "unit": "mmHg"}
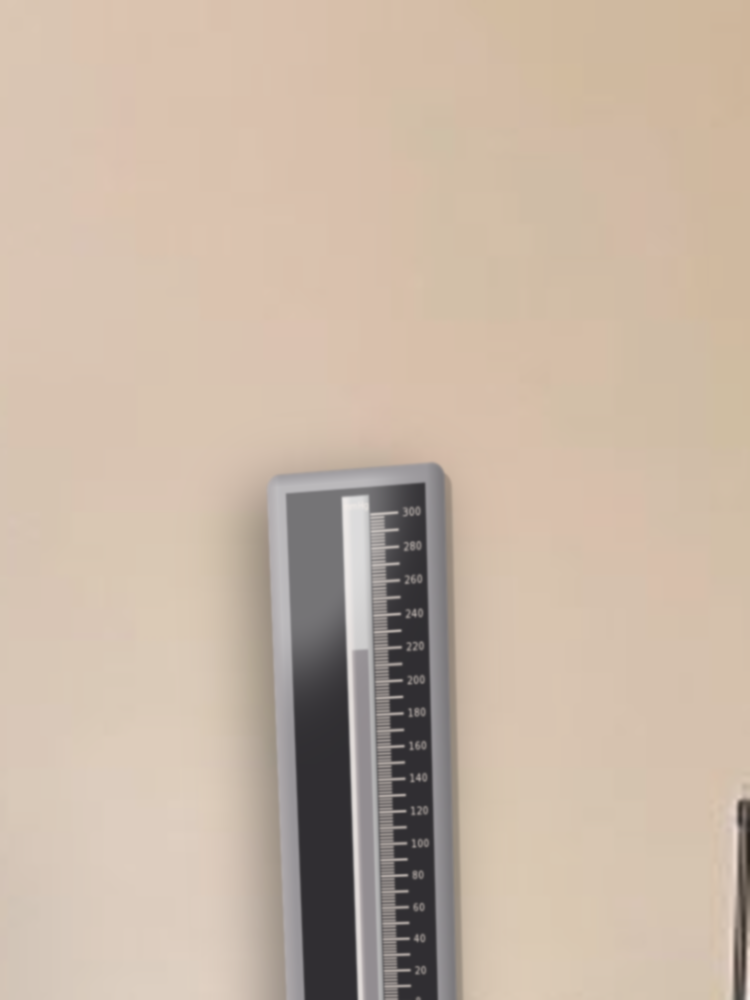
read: {"value": 220, "unit": "mmHg"}
